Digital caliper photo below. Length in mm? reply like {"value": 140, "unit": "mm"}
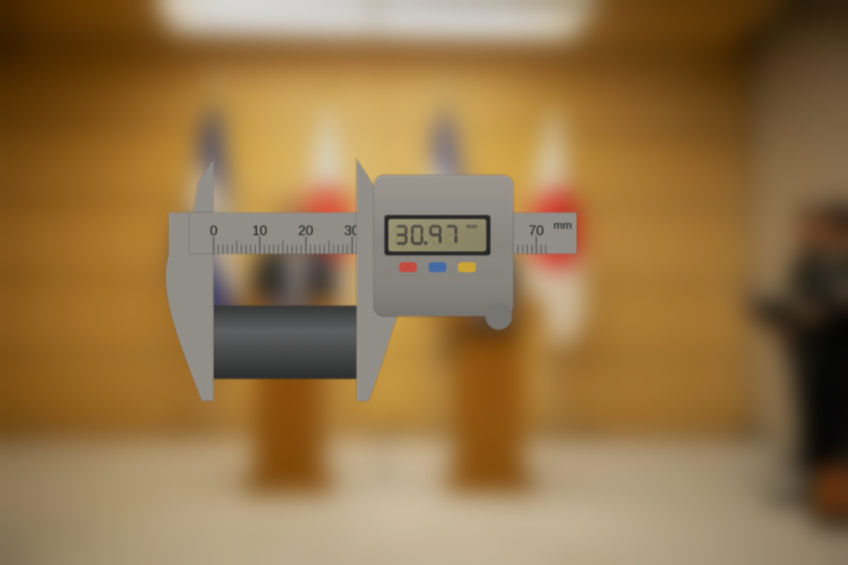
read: {"value": 30.97, "unit": "mm"}
